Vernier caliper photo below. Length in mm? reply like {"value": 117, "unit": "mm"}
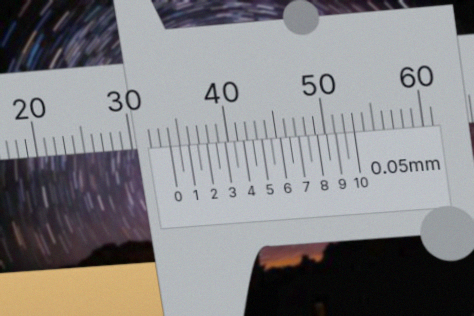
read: {"value": 34.0, "unit": "mm"}
